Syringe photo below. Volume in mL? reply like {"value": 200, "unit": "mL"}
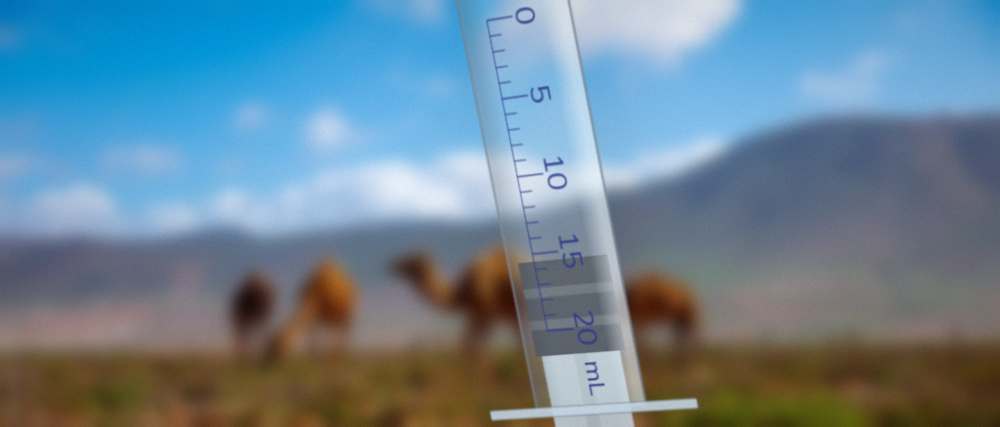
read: {"value": 15.5, "unit": "mL"}
